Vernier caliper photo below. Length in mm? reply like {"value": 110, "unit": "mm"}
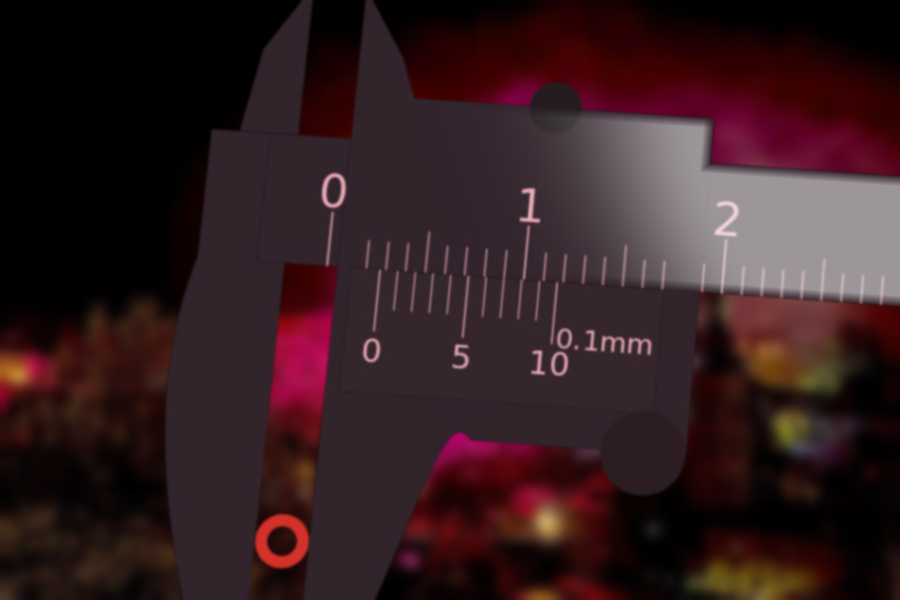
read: {"value": 2.7, "unit": "mm"}
